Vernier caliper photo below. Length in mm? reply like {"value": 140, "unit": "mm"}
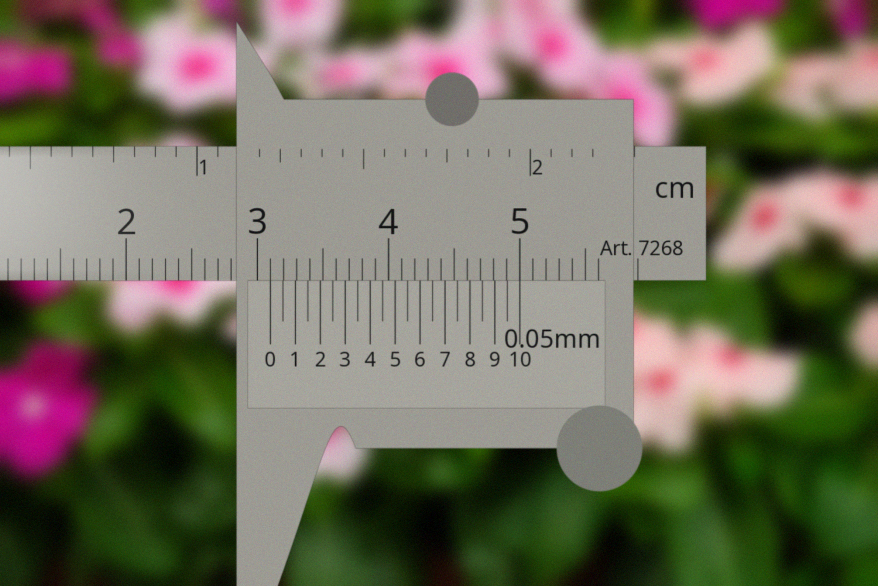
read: {"value": 31.0, "unit": "mm"}
